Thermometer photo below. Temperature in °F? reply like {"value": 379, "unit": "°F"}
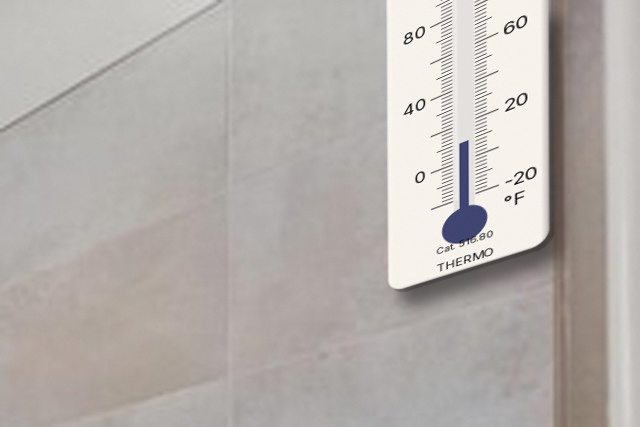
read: {"value": 10, "unit": "°F"}
